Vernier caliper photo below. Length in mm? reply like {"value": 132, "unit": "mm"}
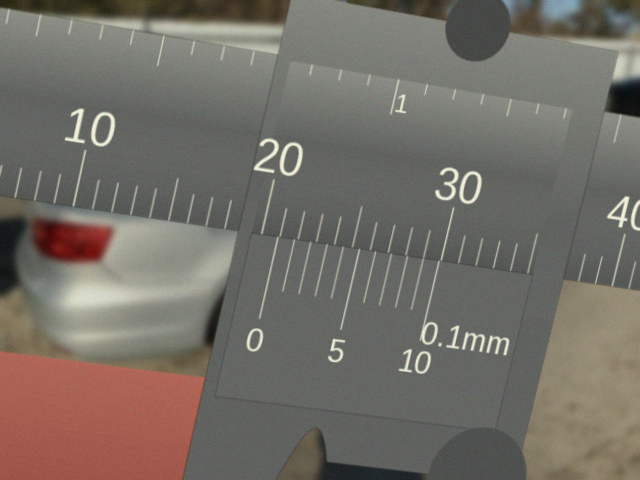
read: {"value": 20.9, "unit": "mm"}
